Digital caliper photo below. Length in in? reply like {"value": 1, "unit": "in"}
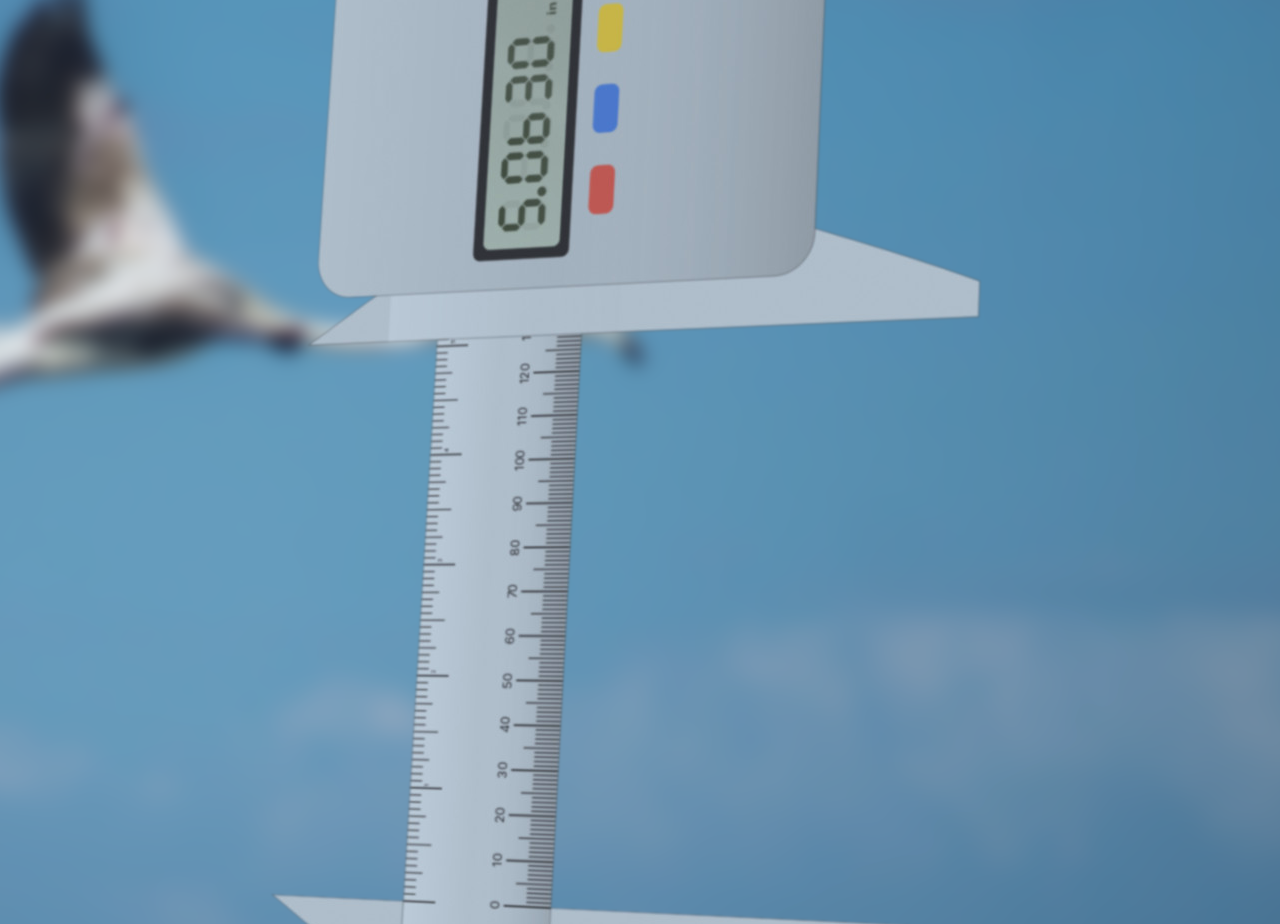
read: {"value": 5.0630, "unit": "in"}
